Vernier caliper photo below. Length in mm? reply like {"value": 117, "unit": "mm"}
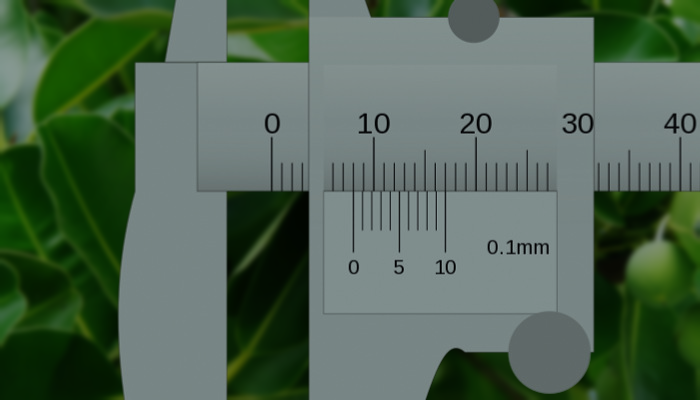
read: {"value": 8.0, "unit": "mm"}
